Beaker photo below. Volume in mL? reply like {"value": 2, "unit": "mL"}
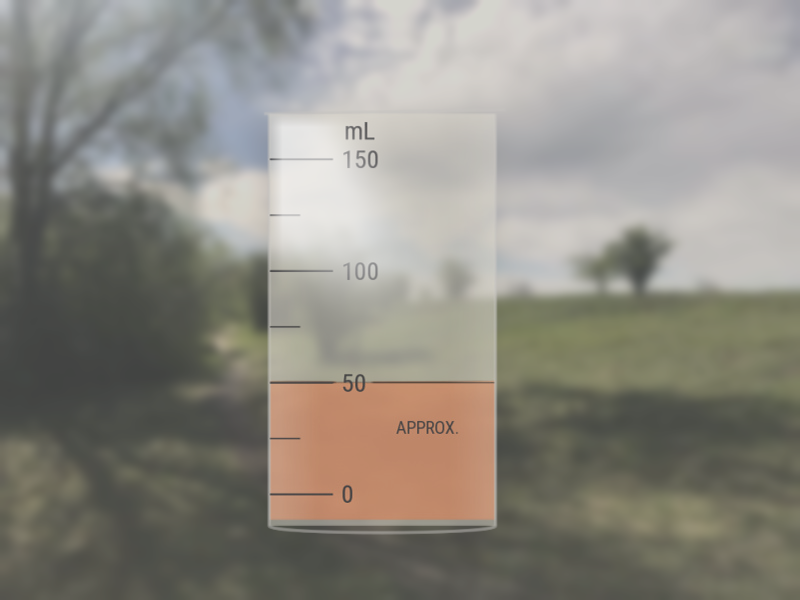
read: {"value": 50, "unit": "mL"}
